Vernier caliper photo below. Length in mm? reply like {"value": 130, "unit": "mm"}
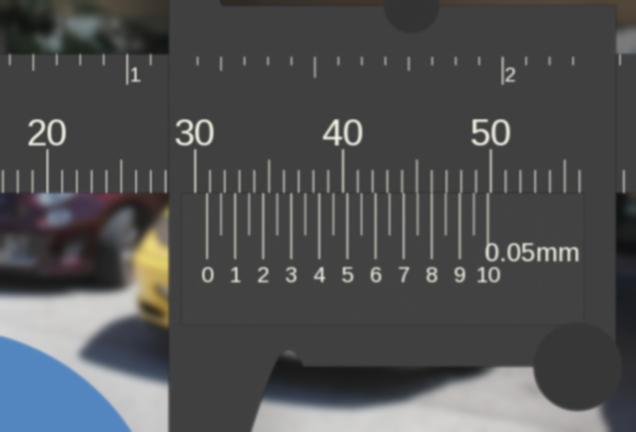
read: {"value": 30.8, "unit": "mm"}
